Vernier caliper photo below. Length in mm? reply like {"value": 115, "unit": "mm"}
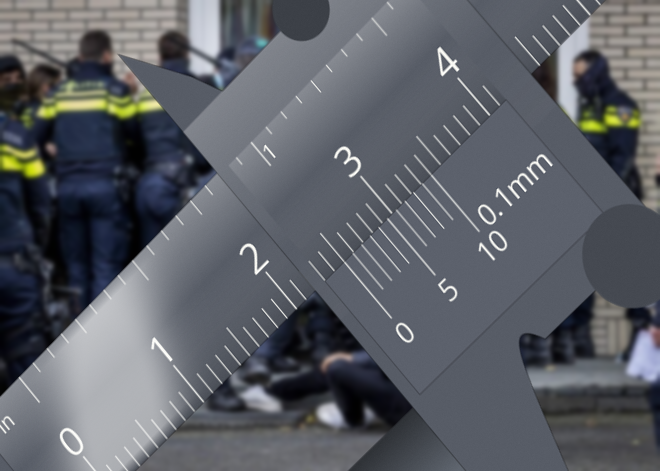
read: {"value": 25.0, "unit": "mm"}
